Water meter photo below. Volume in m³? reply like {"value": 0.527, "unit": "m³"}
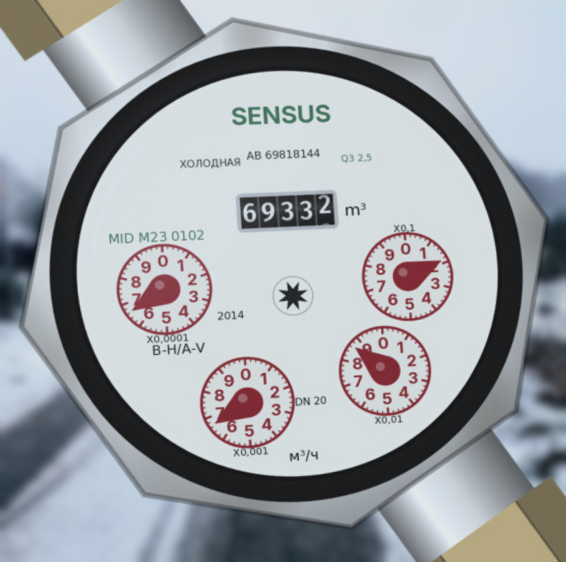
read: {"value": 69332.1866, "unit": "m³"}
